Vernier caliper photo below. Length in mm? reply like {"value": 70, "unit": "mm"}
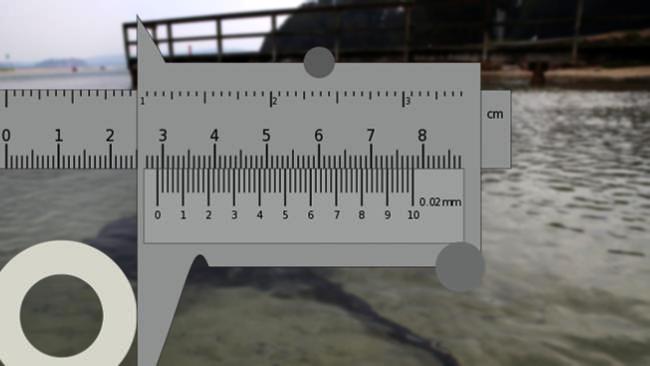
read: {"value": 29.0, "unit": "mm"}
